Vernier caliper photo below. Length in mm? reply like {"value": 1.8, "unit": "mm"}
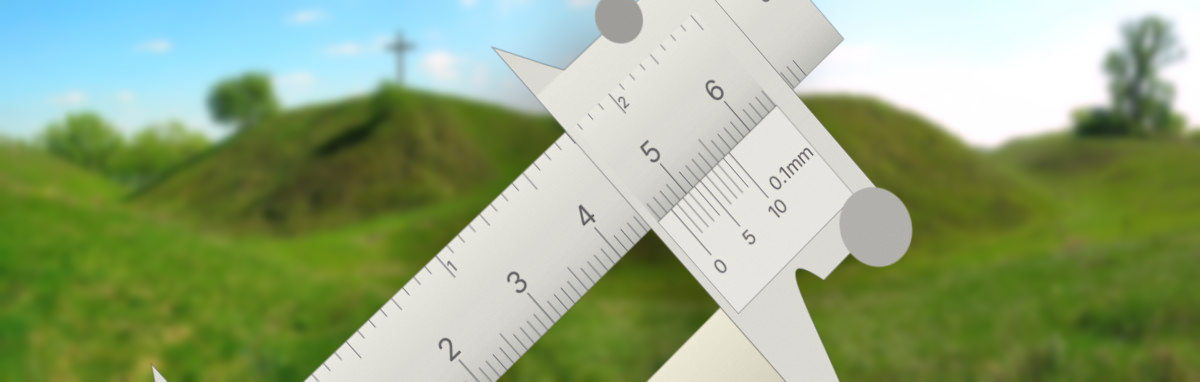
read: {"value": 47.6, "unit": "mm"}
